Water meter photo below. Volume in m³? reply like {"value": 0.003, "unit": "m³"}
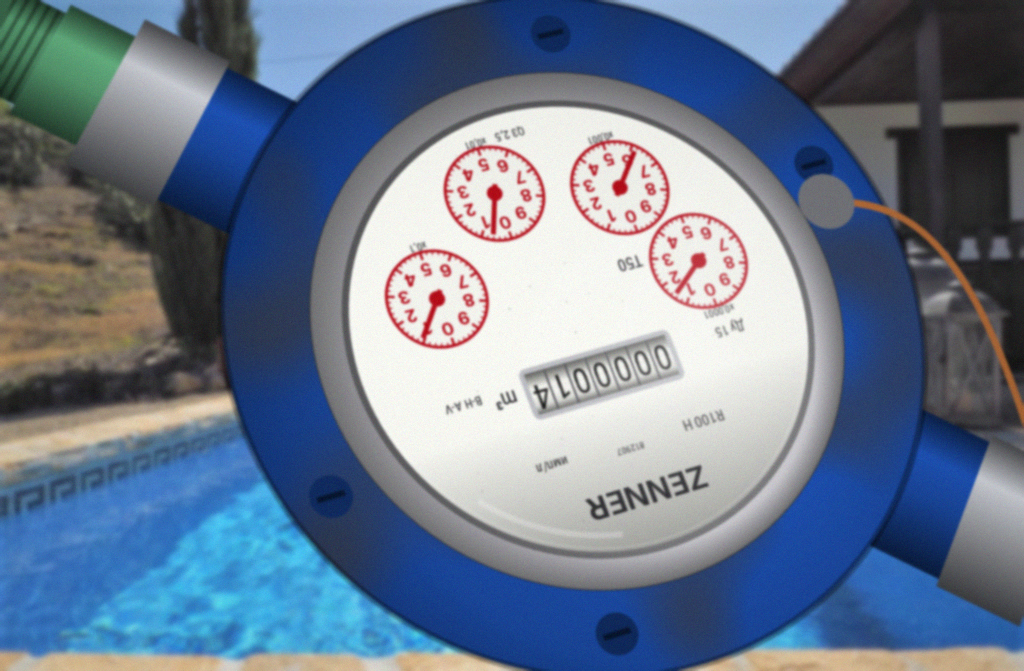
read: {"value": 14.1061, "unit": "m³"}
